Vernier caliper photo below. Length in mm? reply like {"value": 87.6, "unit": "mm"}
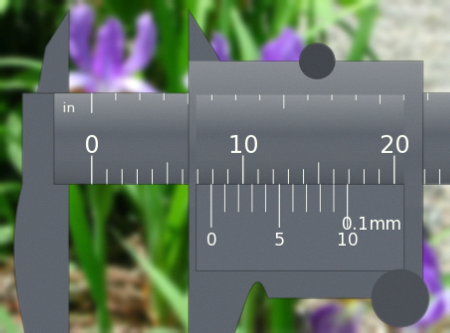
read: {"value": 7.9, "unit": "mm"}
